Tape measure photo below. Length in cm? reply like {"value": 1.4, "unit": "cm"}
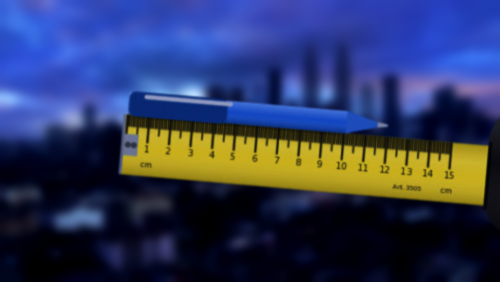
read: {"value": 12, "unit": "cm"}
